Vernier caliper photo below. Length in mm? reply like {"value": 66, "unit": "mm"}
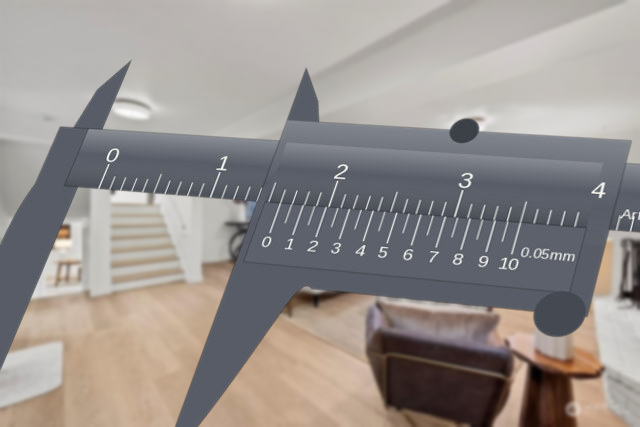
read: {"value": 16.0, "unit": "mm"}
